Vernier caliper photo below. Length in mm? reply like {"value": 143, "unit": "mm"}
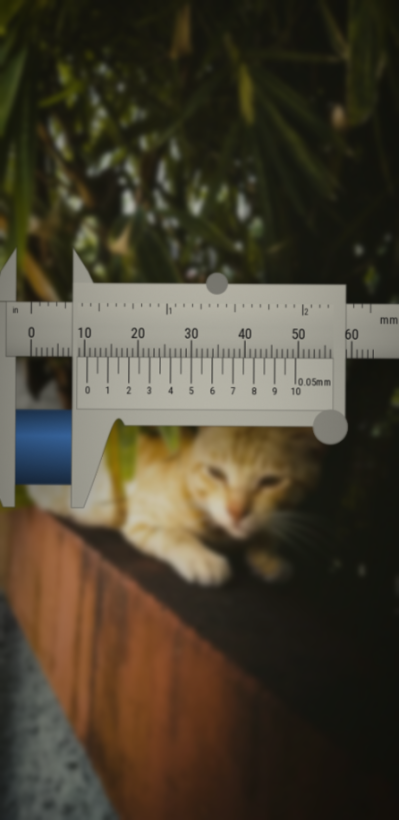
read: {"value": 10.5, "unit": "mm"}
